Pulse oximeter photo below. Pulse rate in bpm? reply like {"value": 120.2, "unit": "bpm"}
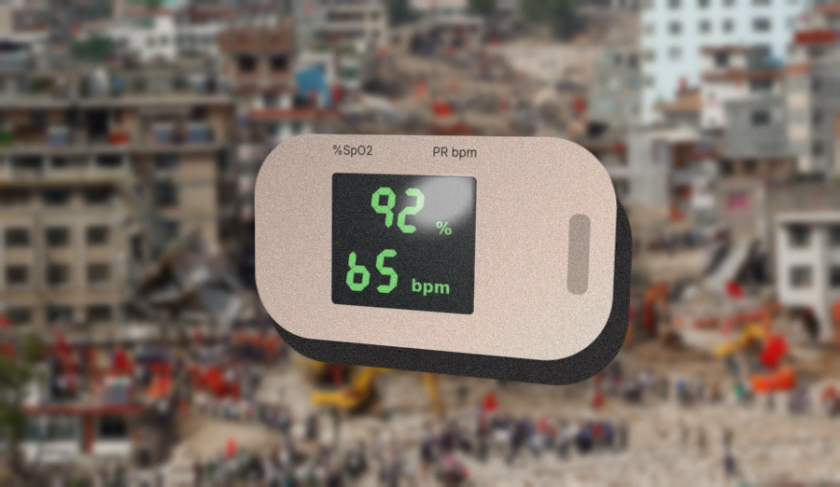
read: {"value": 65, "unit": "bpm"}
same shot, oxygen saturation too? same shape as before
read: {"value": 92, "unit": "%"}
